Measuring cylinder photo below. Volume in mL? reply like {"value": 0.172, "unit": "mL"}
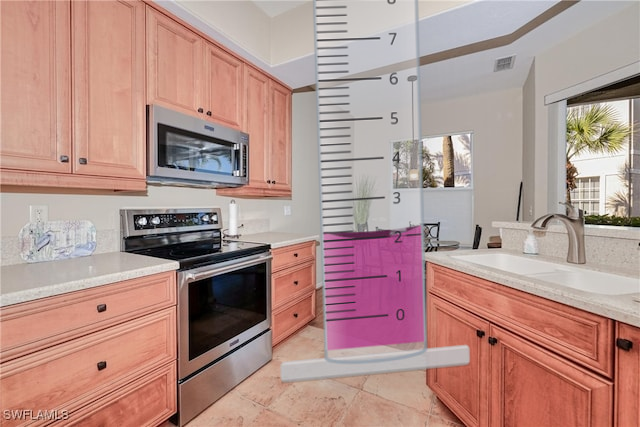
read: {"value": 2, "unit": "mL"}
